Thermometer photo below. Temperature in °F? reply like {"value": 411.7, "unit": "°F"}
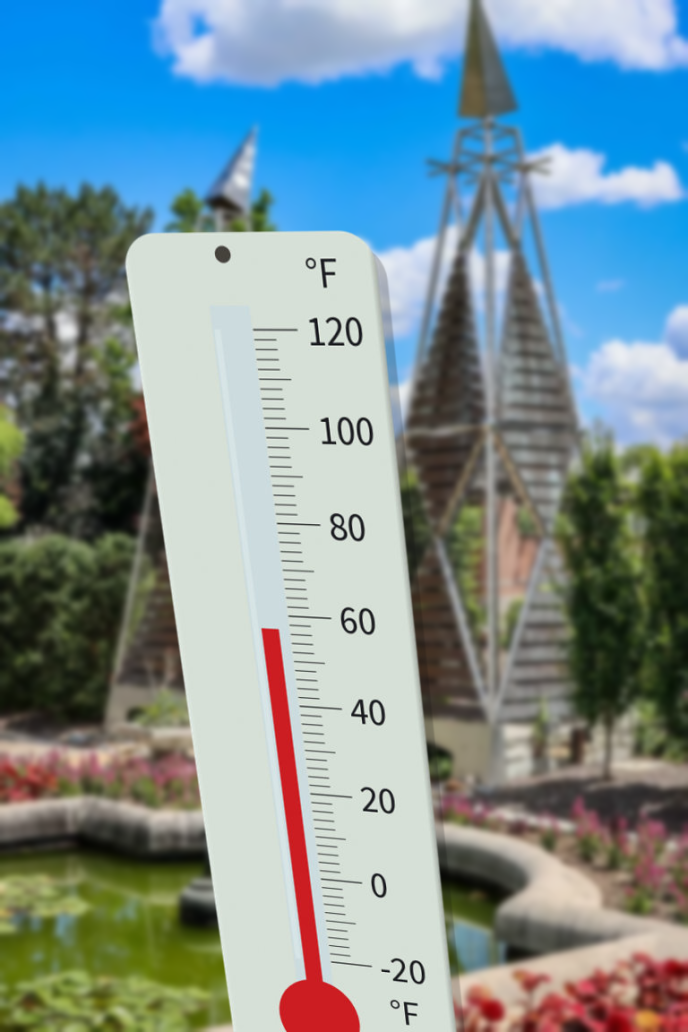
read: {"value": 57, "unit": "°F"}
